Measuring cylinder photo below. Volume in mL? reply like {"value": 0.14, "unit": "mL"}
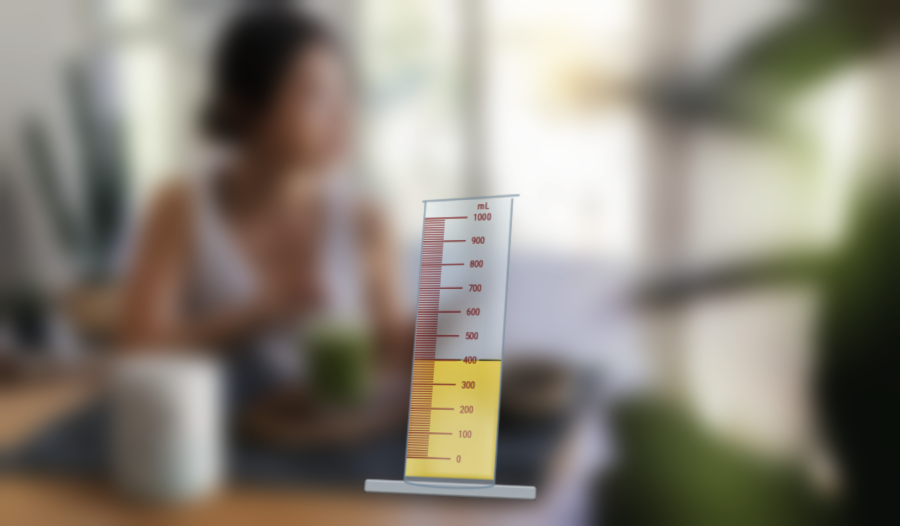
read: {"value": 400, "unit": "mL"}
